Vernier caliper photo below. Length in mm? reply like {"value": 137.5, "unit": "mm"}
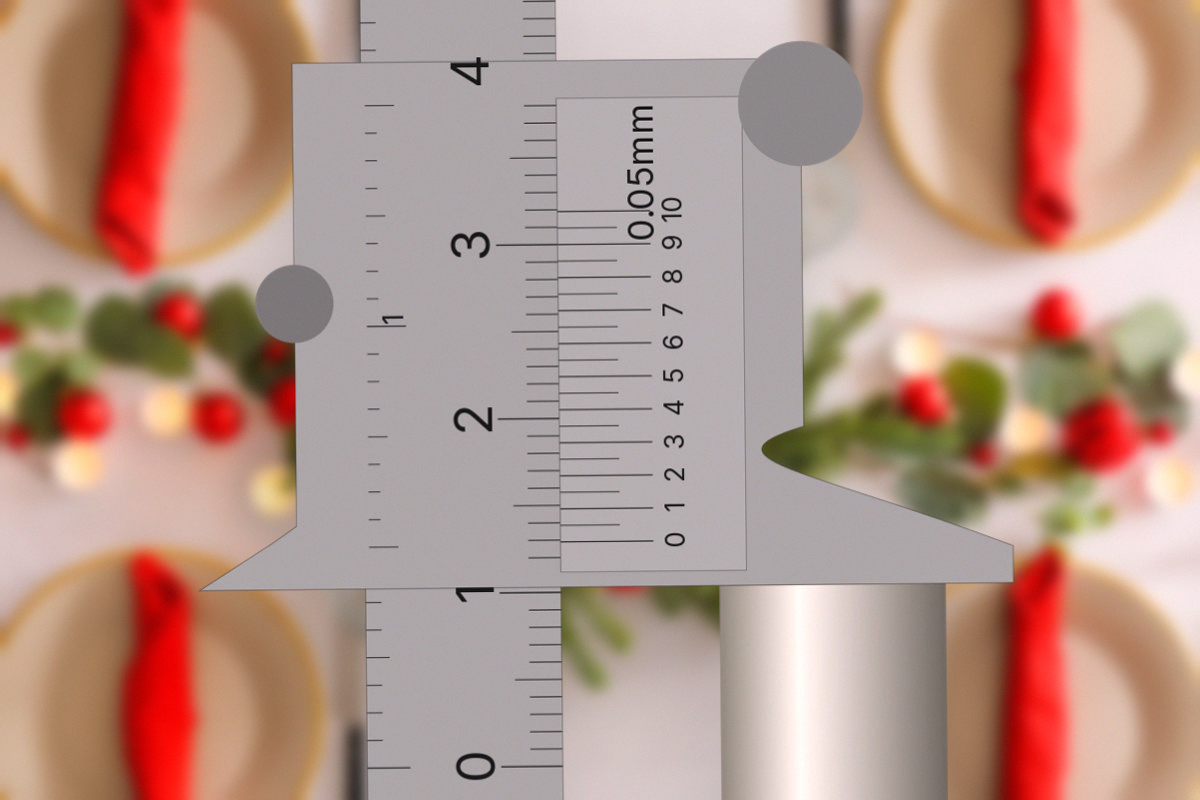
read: {"value": 12.9, "unit": "mm"}
